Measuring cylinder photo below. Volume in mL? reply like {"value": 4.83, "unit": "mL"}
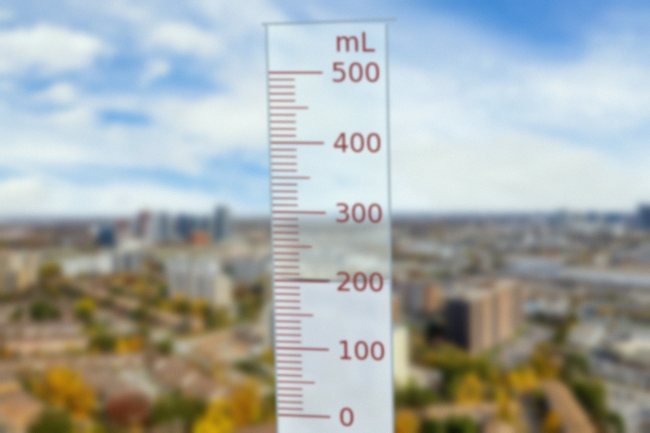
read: {"value": 200, "unit": "mL"}
